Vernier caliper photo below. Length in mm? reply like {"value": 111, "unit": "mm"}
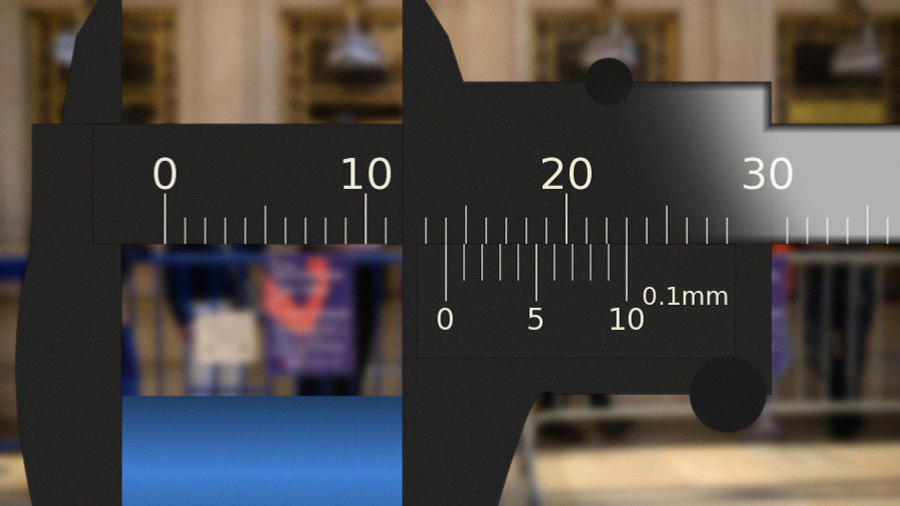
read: {"value": 14.0, "unit": "mm"}
